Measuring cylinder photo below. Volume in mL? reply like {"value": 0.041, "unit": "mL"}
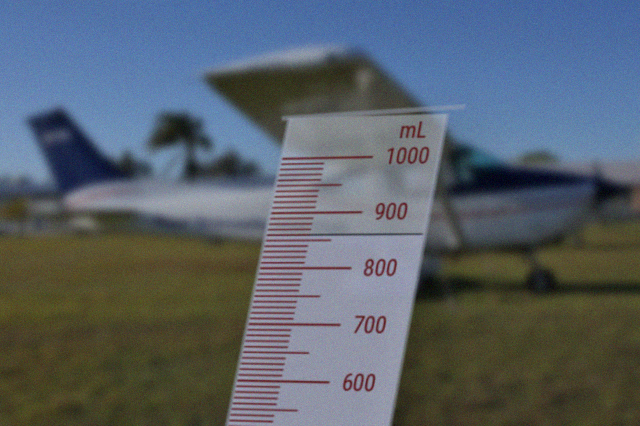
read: {"value": 860, "unit": "mL"}
